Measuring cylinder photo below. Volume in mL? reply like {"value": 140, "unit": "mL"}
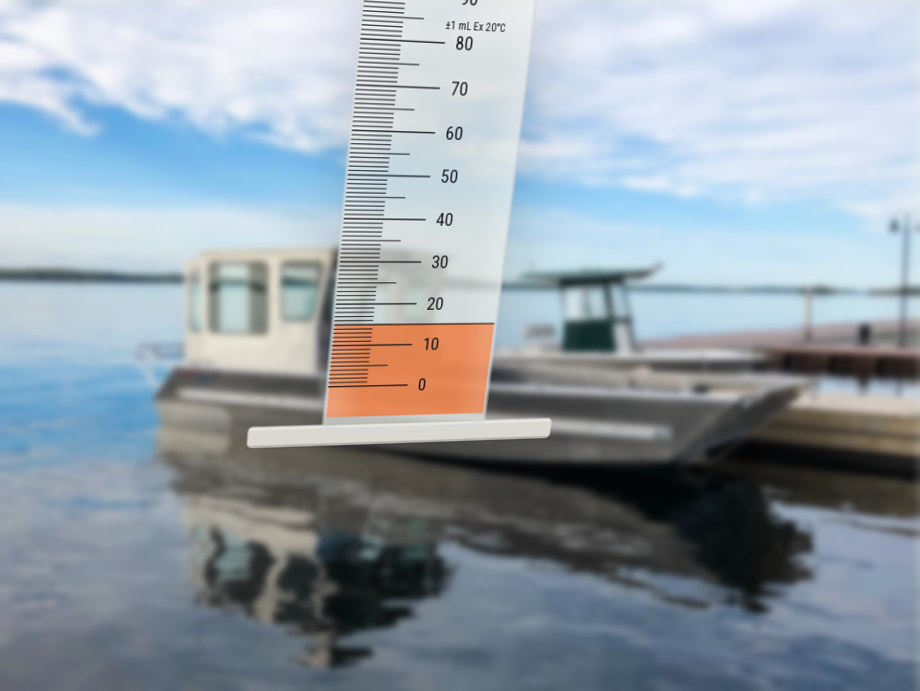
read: {"value": 15, "unit": "mL"}
